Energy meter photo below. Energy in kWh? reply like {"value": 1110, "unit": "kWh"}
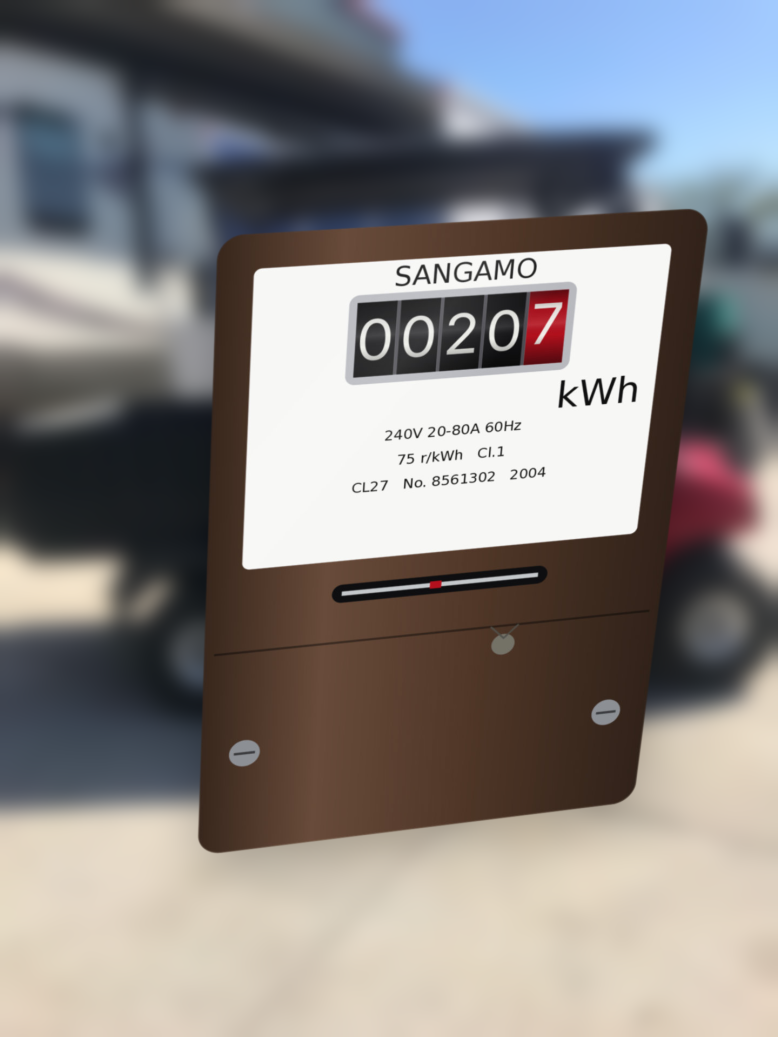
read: {"value": 20.7, "unit": "kWh"}
